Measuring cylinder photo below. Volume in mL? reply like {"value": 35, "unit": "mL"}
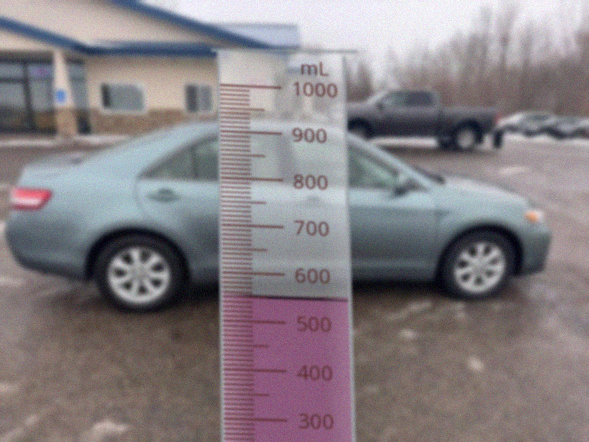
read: {"value": 550, "unit": "mL"}
